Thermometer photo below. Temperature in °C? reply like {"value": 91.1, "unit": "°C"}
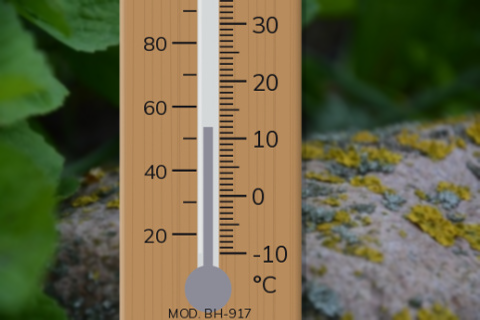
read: {"value": 12, "unit": "°C"}
